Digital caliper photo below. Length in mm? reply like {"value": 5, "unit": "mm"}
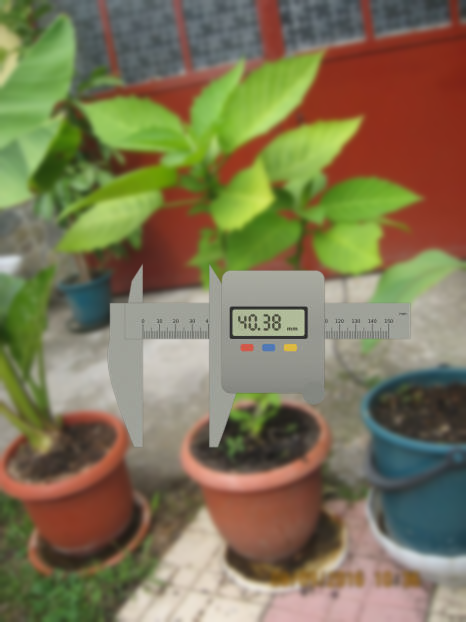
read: {"value": 40.38, "unit": "mm"}
